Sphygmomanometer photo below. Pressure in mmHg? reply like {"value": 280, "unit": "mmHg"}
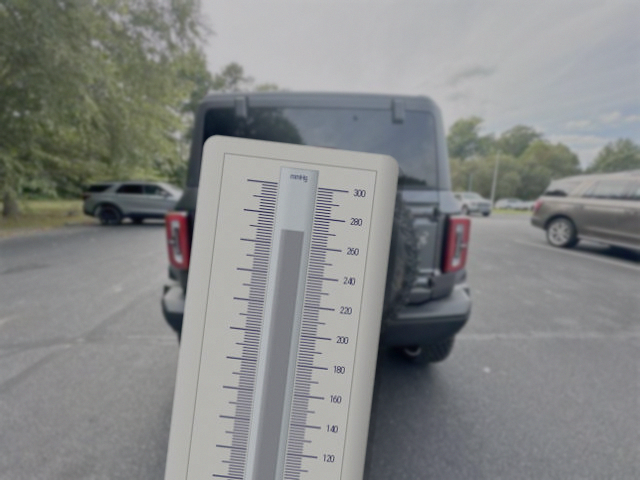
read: {"value": 270, "unit": "mmHg"}
